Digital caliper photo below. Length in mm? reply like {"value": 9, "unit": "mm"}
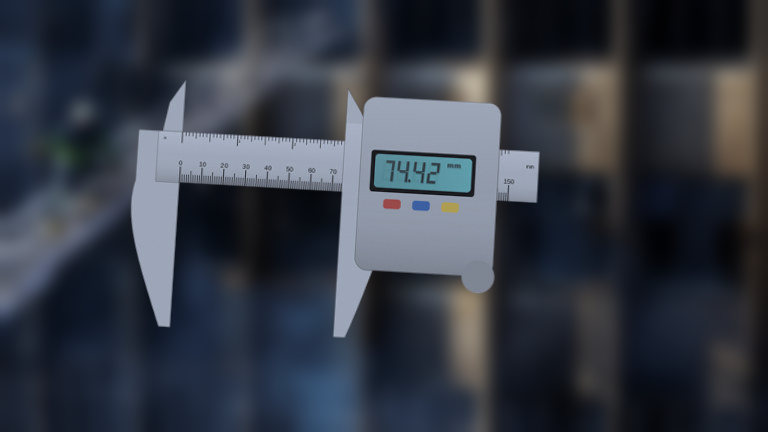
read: {"value": 74.42, "unit": "mm"}
